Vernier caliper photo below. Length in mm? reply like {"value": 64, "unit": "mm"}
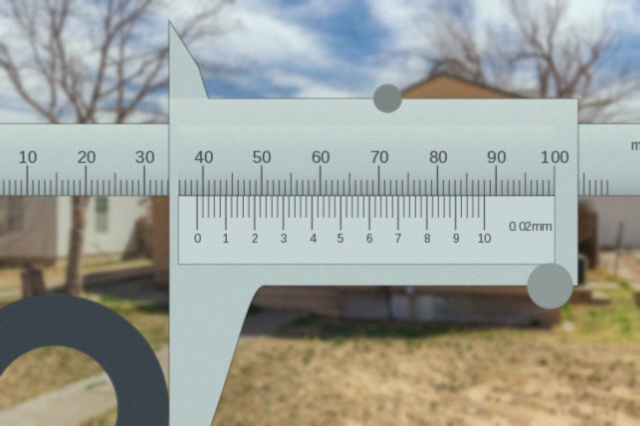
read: {"value": 39.0, "unit": "mm"}
